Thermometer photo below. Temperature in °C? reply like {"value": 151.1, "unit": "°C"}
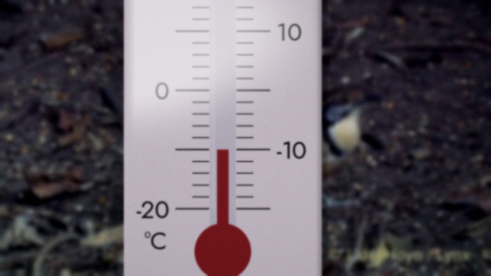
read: {"value": -10, "unit": "°C"}
